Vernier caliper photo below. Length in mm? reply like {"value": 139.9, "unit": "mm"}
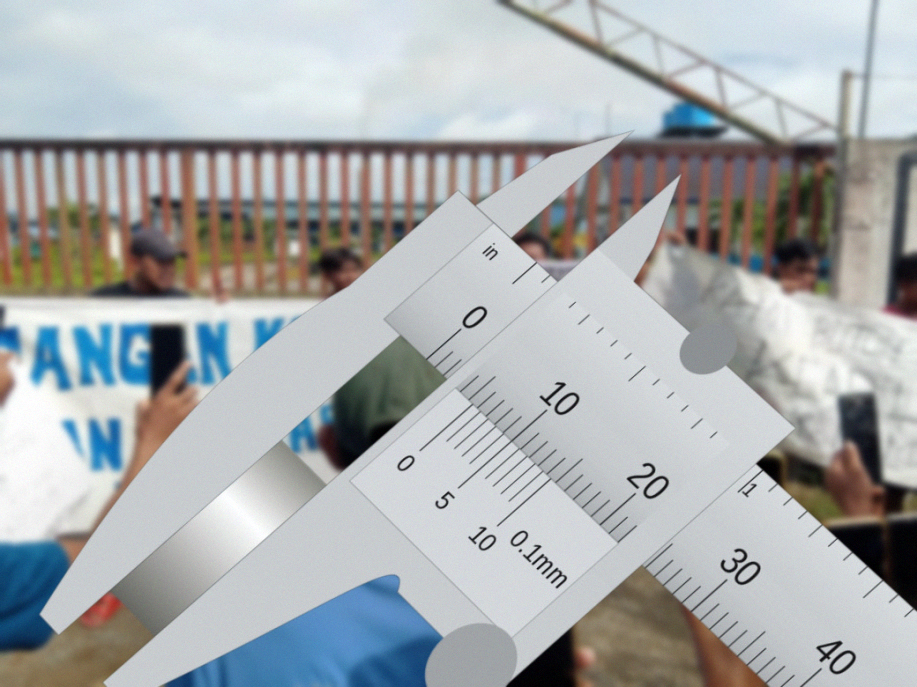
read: {"value": 5.5, "unit": "mm"}
